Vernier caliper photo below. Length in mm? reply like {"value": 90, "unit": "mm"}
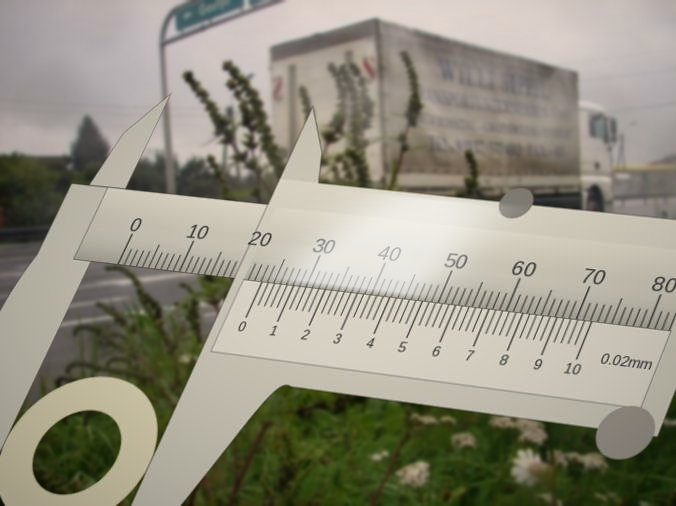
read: {"value": 23.2, "unit": "mm"}
